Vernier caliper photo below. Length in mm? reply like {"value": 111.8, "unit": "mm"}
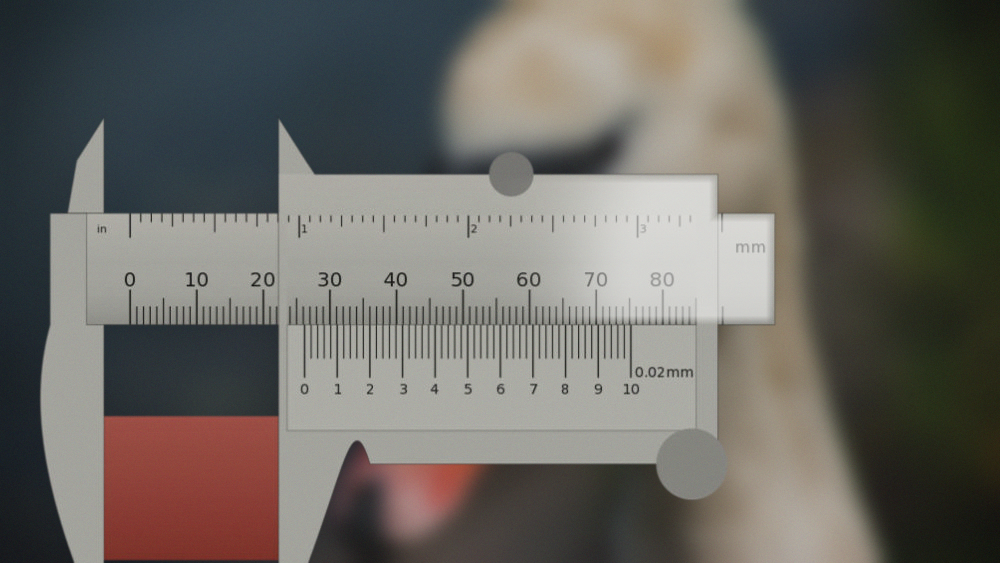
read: {"value": 26.2, "unit": "mm"}
